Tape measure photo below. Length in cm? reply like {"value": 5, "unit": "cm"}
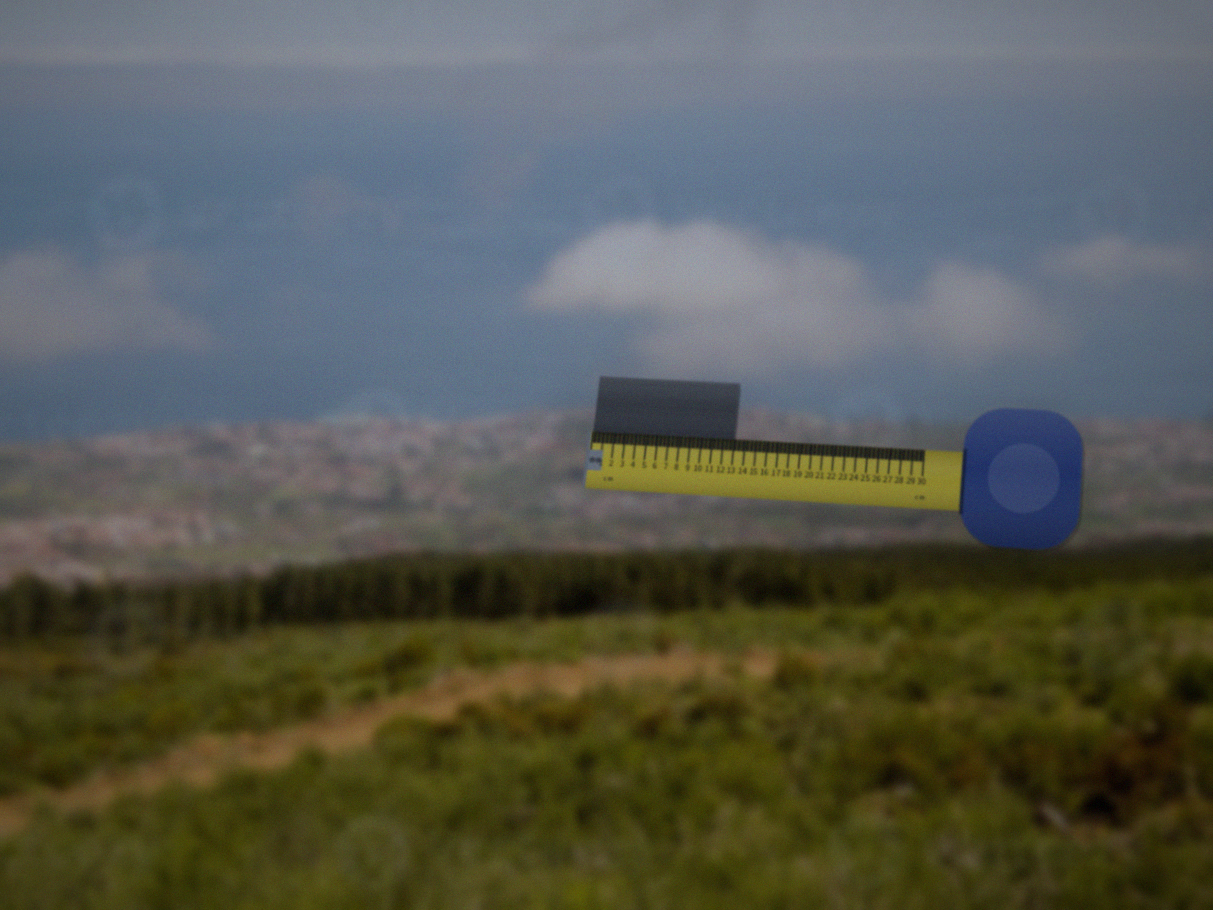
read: {"value": 13, "unit": "cm"}
